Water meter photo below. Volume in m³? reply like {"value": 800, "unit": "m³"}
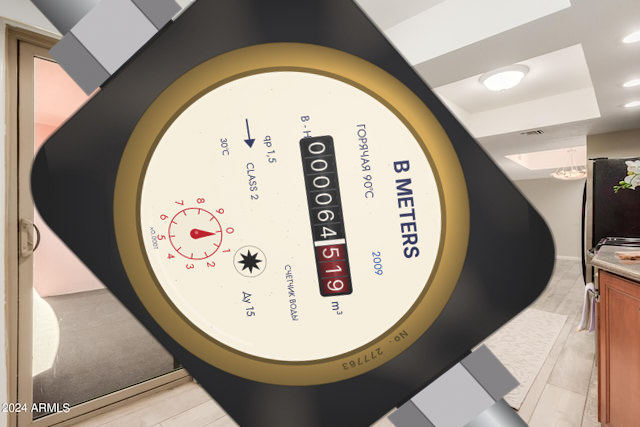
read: {"value": 64.5190, "unit": "m³"}
